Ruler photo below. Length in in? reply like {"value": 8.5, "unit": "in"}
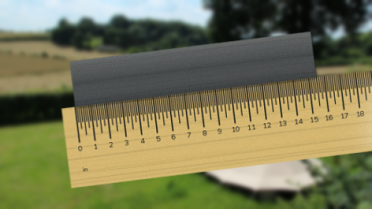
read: {"value": 15.5, "unit": "in"}
